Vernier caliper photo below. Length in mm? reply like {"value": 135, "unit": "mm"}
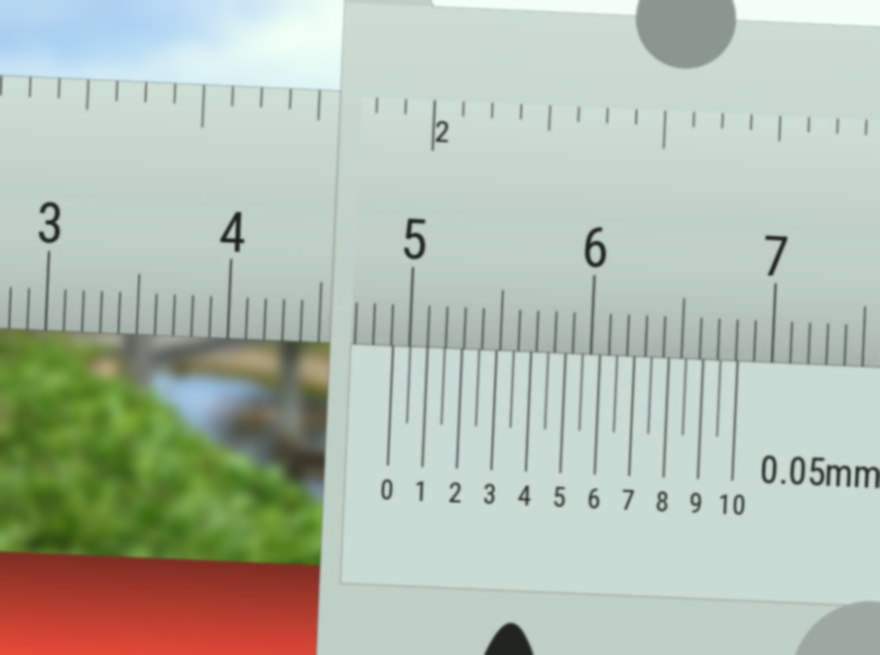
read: {"value": 49.1, "unit": "mm"}
